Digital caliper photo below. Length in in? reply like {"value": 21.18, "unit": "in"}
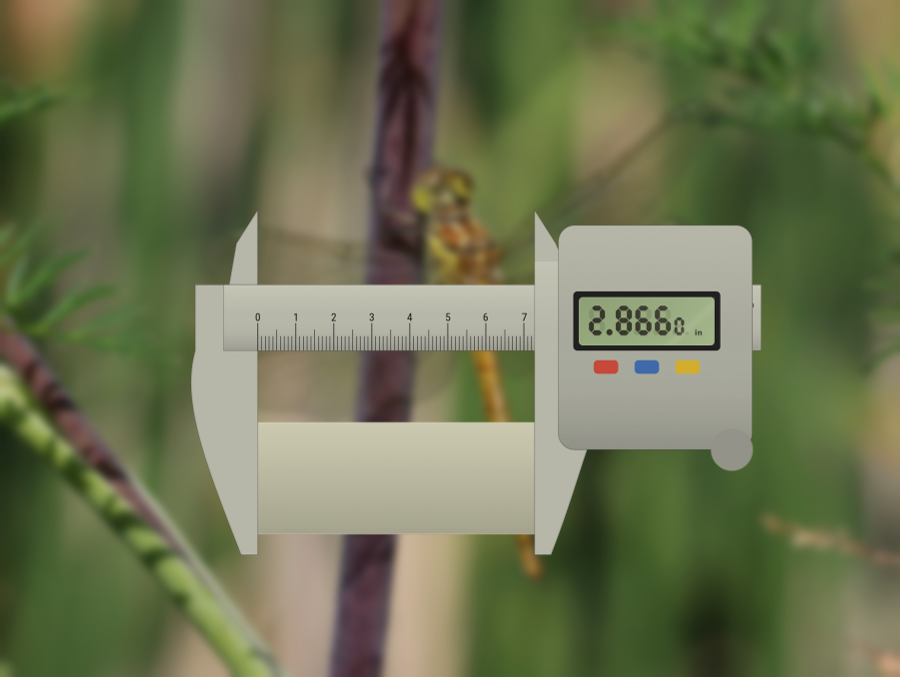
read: {"value": 2.8660, "unit": "in"}
